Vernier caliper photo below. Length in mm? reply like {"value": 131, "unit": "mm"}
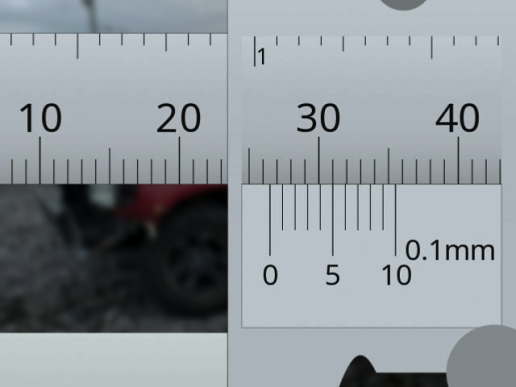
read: {"value": 26.5, "unit": "mm"}
